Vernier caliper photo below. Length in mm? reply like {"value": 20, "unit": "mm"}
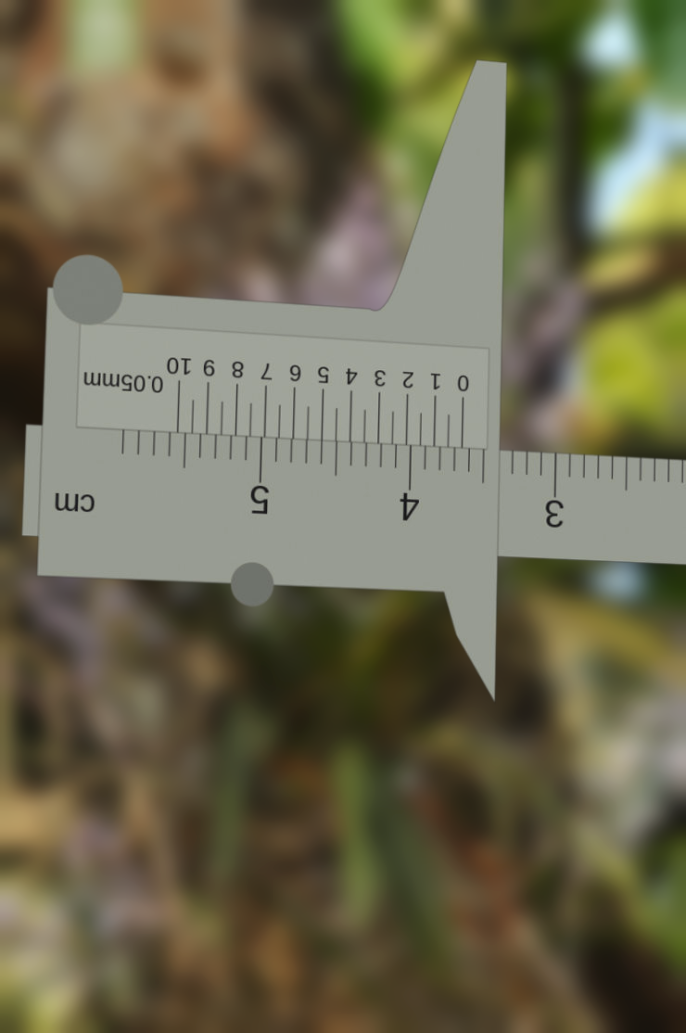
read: {"value": 36.5, "unit": "mm"}
